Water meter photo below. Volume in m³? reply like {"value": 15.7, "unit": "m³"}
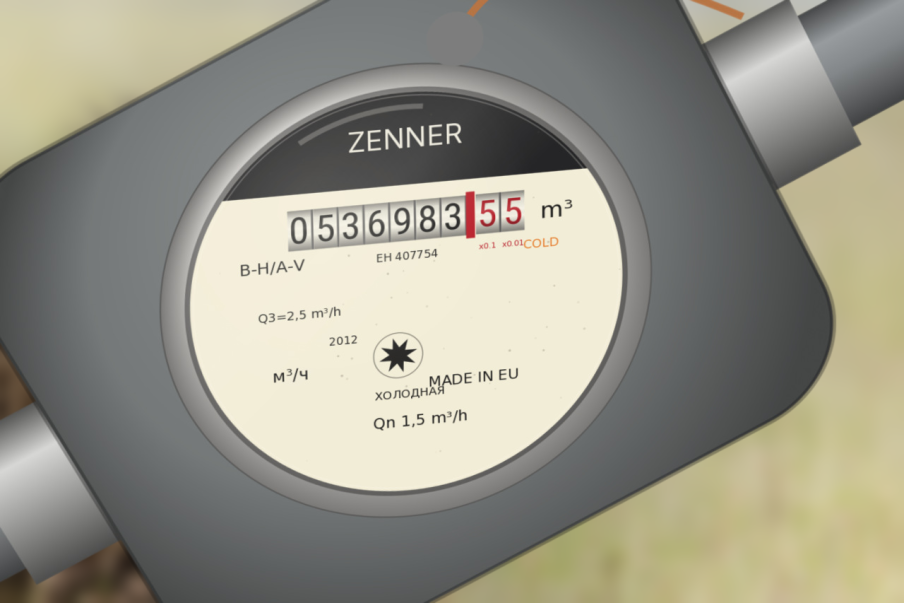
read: {"value": 536983.55, "unit": "m³"}
